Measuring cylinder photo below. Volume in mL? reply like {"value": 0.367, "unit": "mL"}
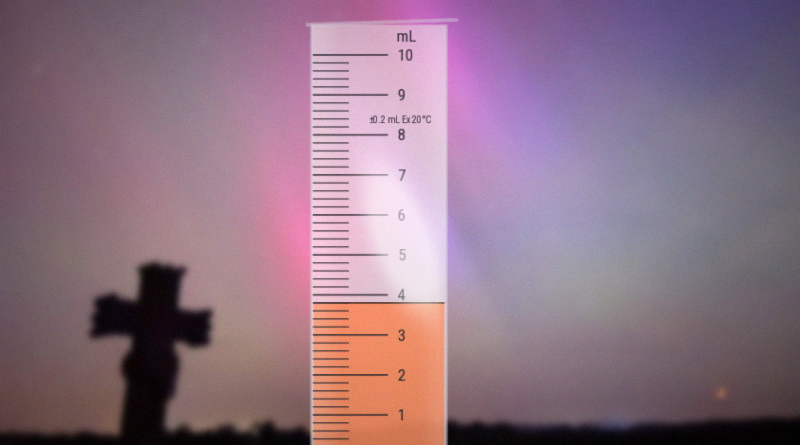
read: {"value": 3.8, "unit": "mL"}
